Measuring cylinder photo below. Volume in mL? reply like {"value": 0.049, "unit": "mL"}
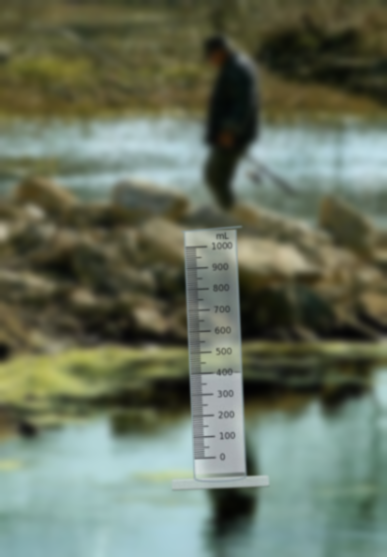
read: {"value": 400, "unit": "mL"}
